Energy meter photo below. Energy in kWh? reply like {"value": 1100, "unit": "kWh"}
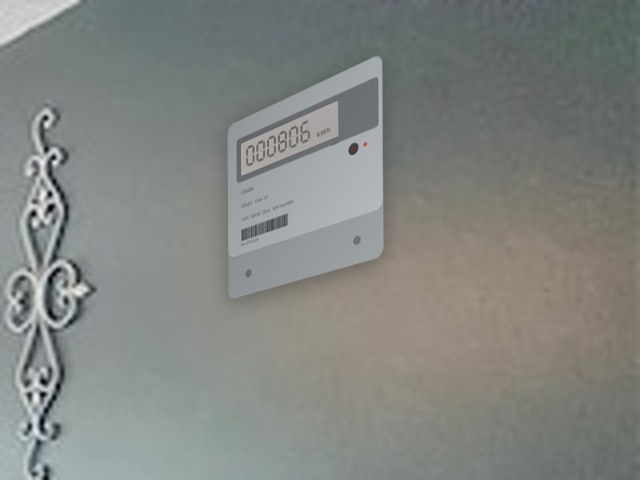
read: {"value": 806, "unit": "kWh"}
